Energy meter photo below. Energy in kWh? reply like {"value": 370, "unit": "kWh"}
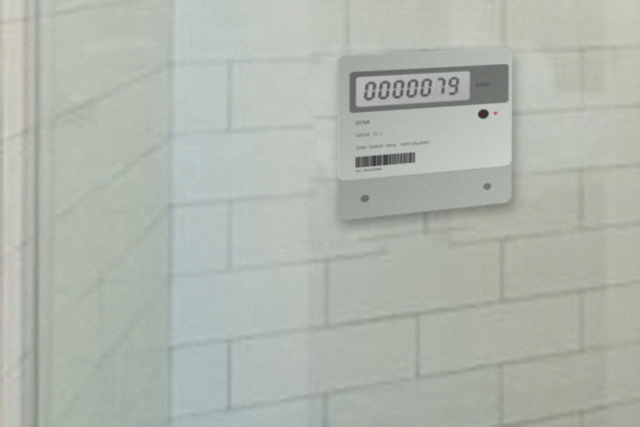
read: {"value": 79, "unit": "kWh"}
